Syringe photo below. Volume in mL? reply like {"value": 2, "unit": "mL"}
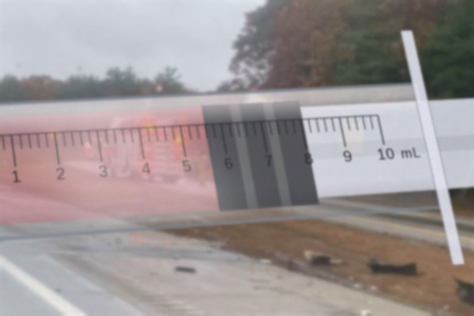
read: {"value": 5.6, "unit": "mL"}
